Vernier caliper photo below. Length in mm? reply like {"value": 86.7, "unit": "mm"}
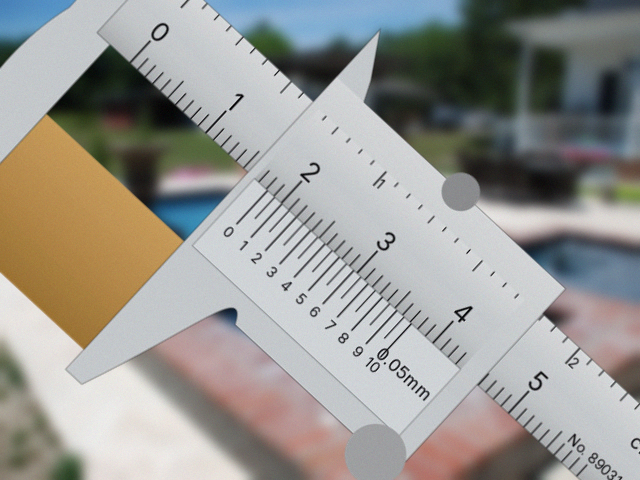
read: {"value": 18.2, "unit": "mm"}
